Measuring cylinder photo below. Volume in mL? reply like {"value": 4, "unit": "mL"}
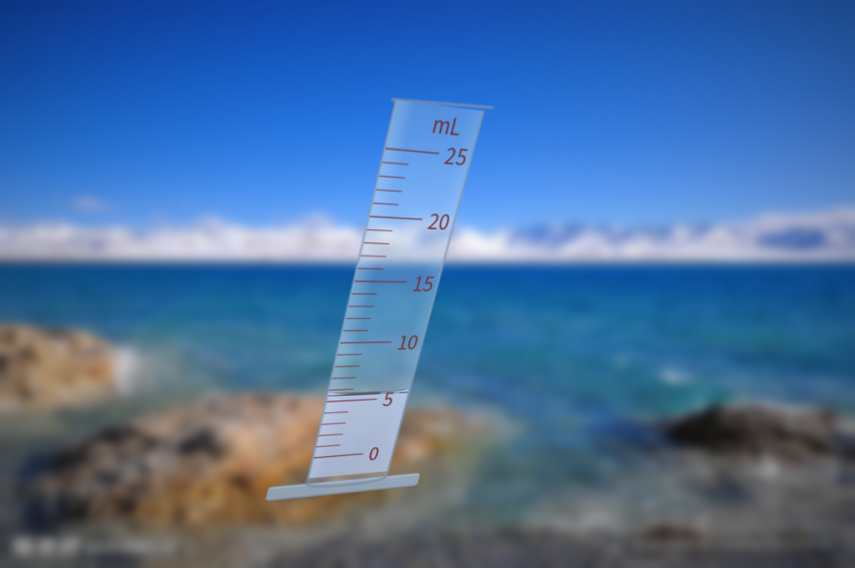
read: {"value": 5.5, "unit": "mL"}
